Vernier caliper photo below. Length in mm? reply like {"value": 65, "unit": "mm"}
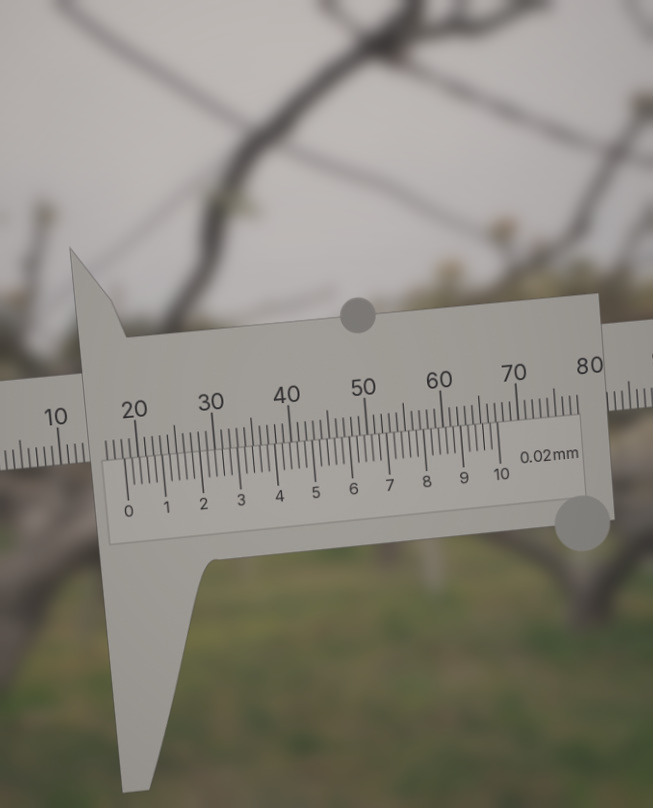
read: {"value": 18.2, "unit": "mm"}
